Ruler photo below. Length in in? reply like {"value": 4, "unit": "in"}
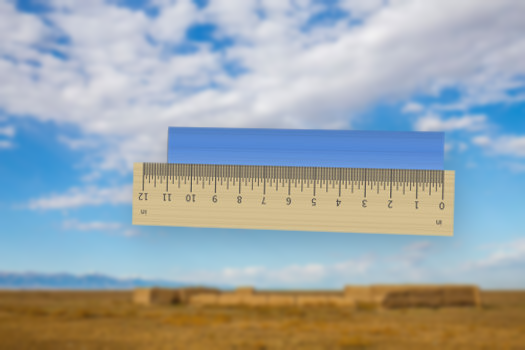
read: {"value": 11, "unit": "in"}
